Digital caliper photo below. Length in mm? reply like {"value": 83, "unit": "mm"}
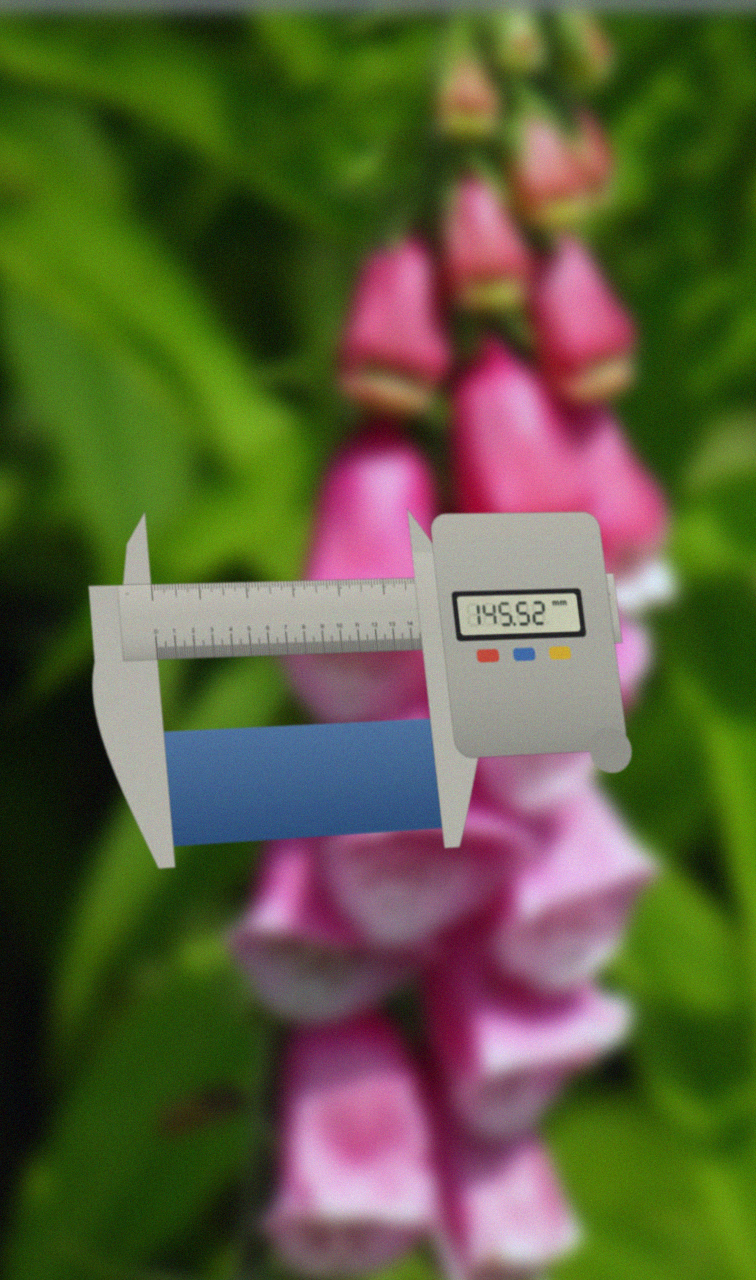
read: {"value": 145.52, "unit": "mm"}
